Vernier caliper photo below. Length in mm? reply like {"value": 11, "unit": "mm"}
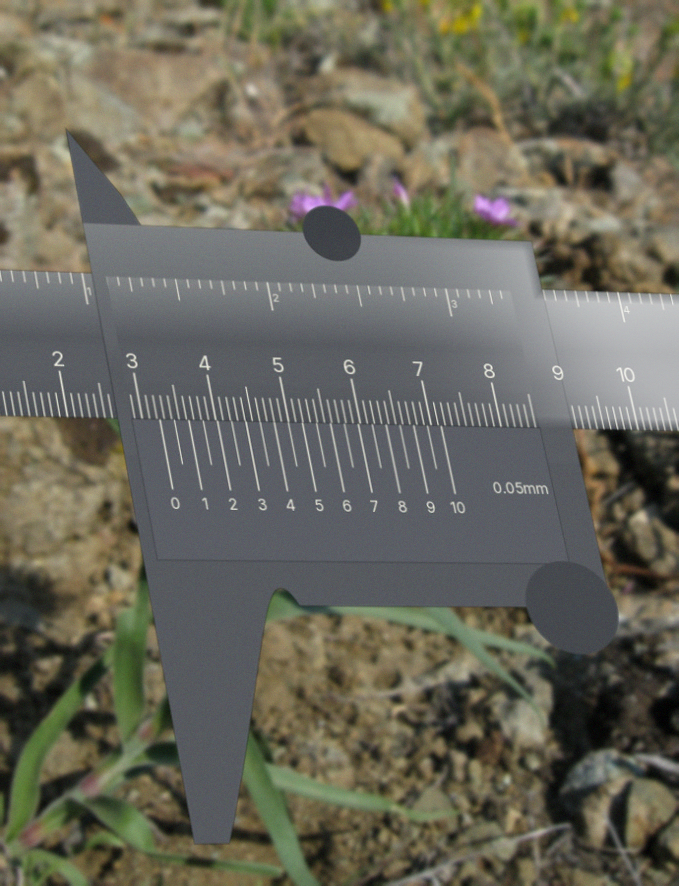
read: {"value": 32.4, "unit": "mm"}
